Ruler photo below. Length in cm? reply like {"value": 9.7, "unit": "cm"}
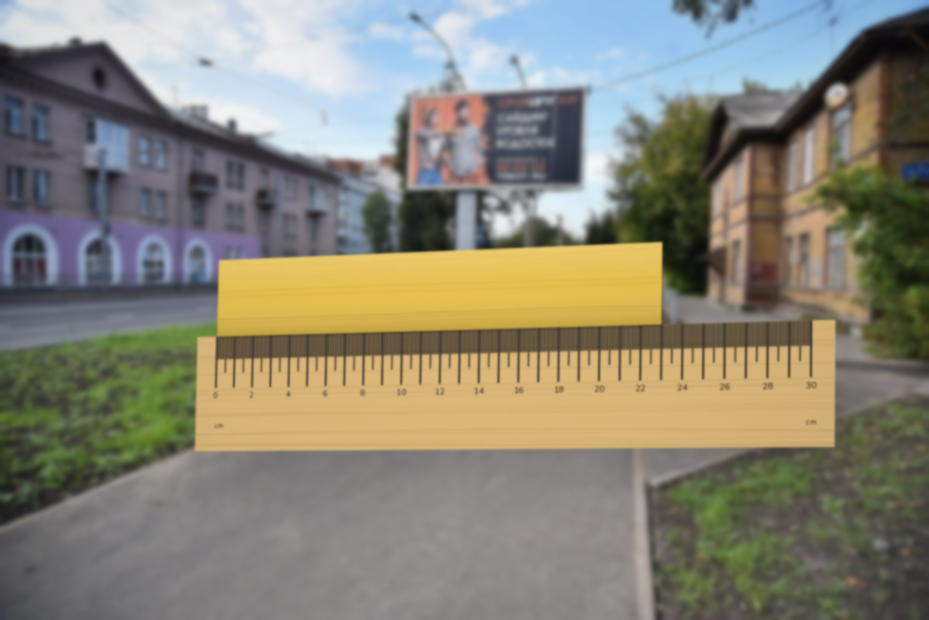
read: {"value": 23, "unit": "cm"}
